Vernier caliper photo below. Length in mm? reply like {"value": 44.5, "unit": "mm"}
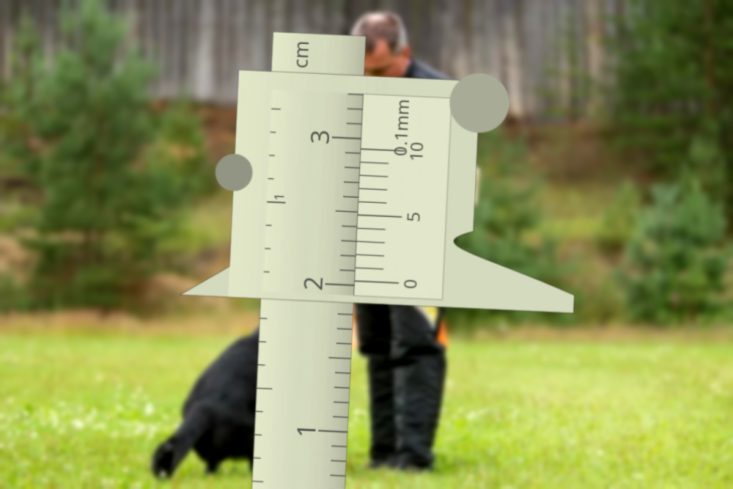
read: {"value": 20.3, "unit": "mm"}
